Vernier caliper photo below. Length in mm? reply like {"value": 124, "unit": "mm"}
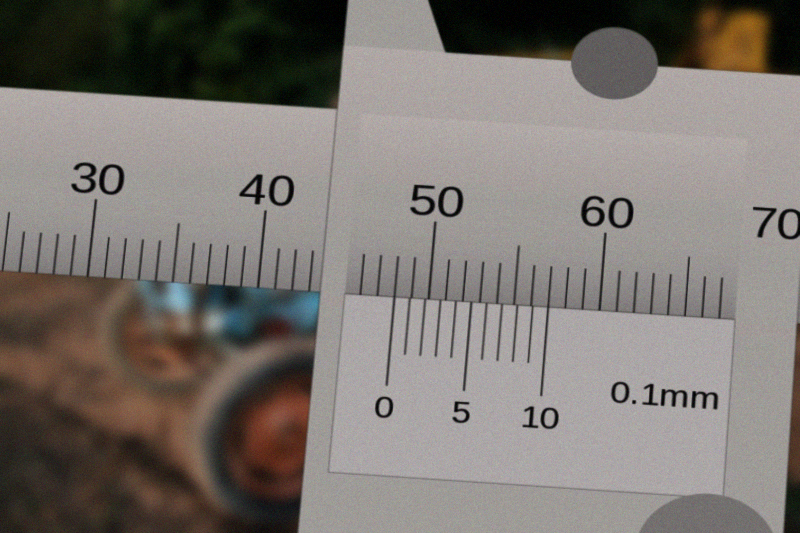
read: {"value": 48.0, "unit": "mm"}
